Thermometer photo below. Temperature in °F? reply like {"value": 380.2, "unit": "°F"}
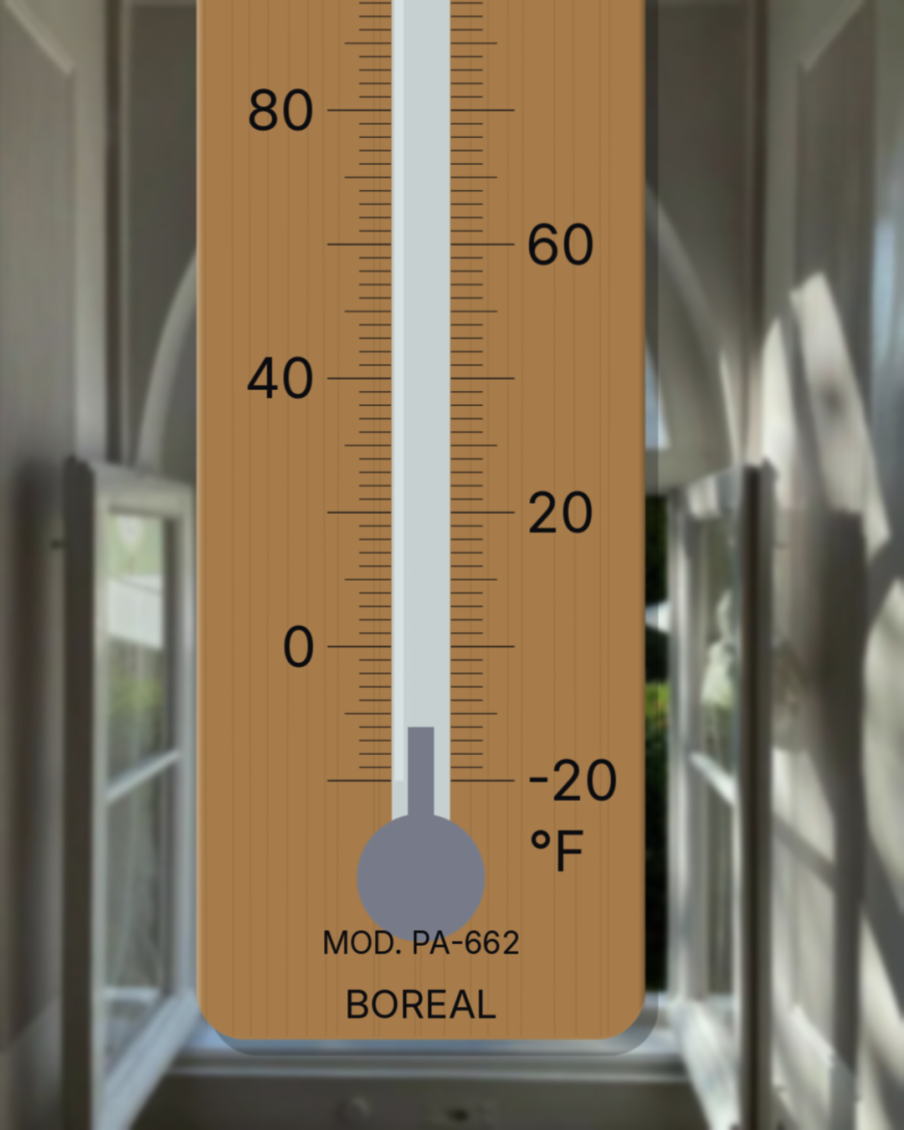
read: {"value": -12, "unit": "°F"}
